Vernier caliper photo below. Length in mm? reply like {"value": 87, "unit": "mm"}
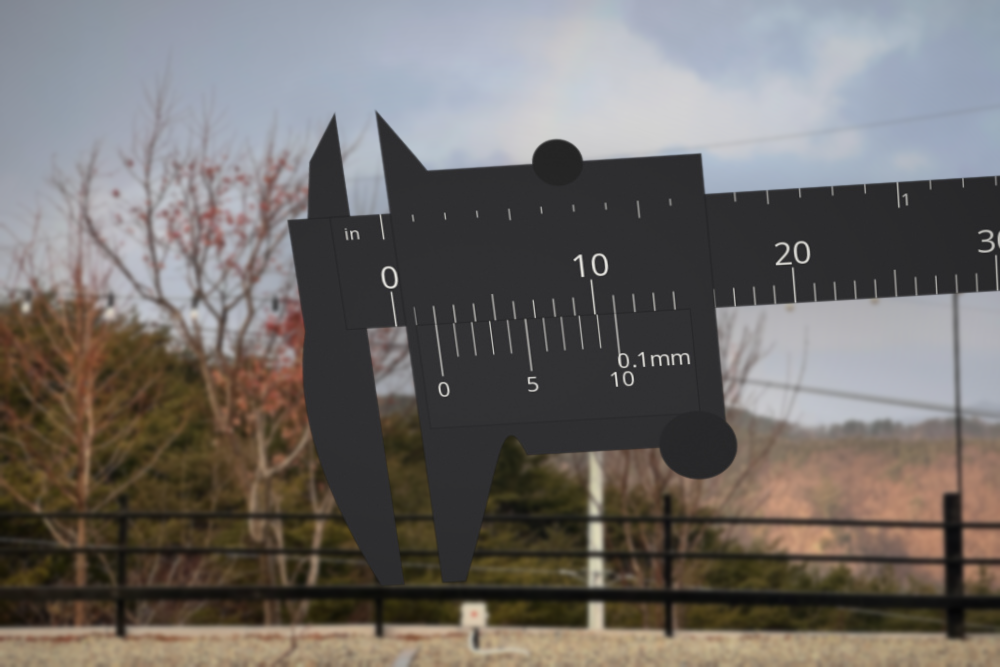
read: {"value": 2.0, "unit": "mm"}
